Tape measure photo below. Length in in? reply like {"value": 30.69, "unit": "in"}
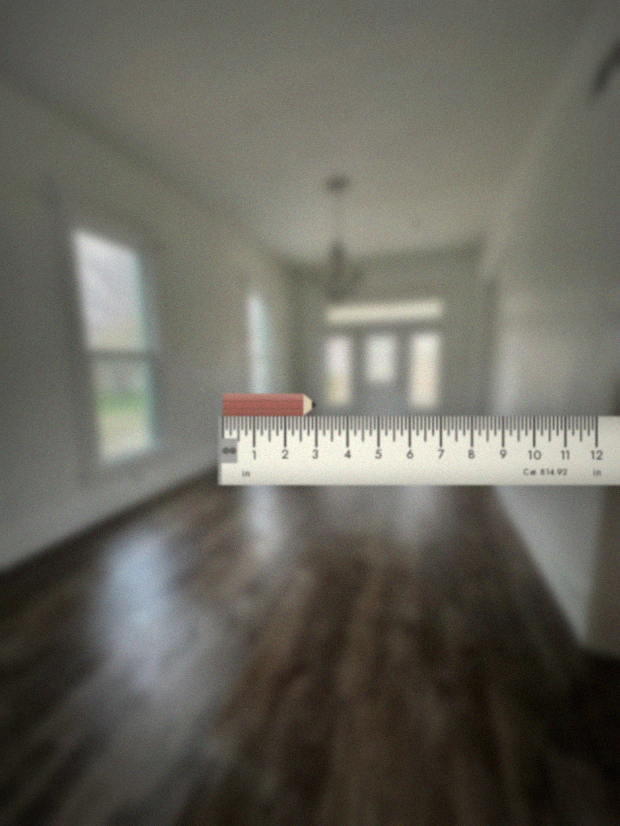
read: {"value": 3, "unit": "in"}
